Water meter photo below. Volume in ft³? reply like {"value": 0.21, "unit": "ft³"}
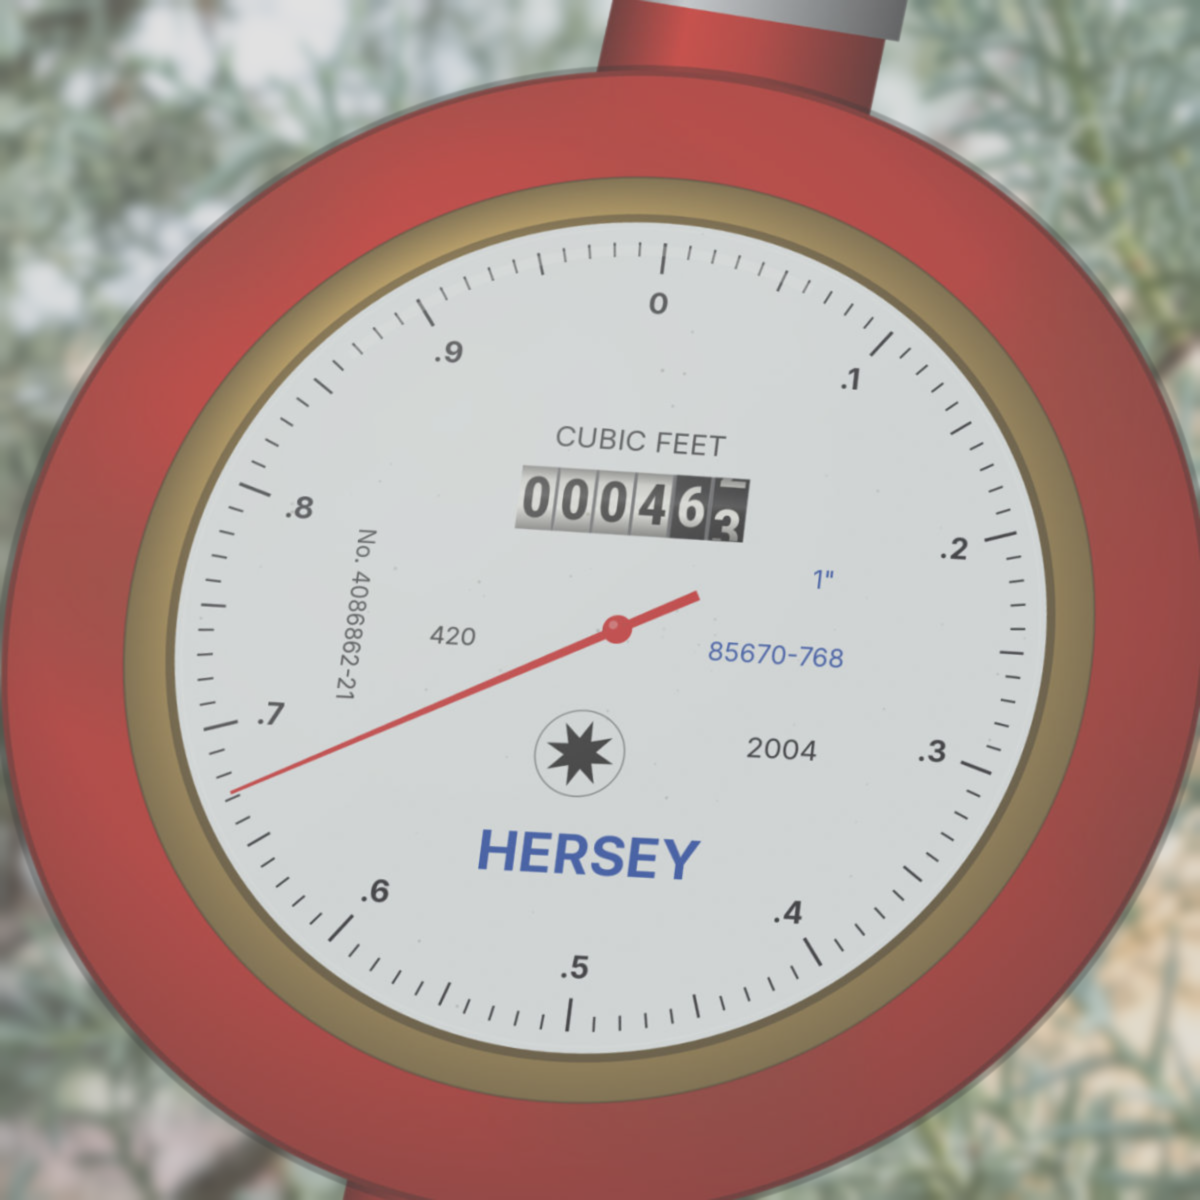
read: {"value": 462.67, "unit": "ft³"}
